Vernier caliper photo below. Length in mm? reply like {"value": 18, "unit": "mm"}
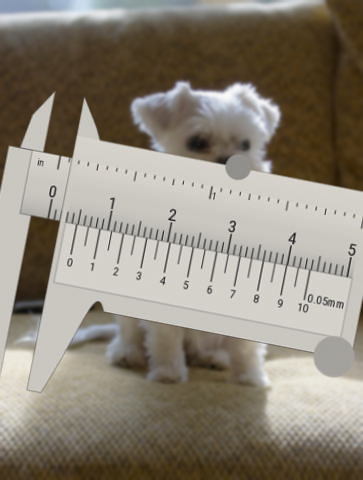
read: {"value": 4.8, "unit": "mm"}
